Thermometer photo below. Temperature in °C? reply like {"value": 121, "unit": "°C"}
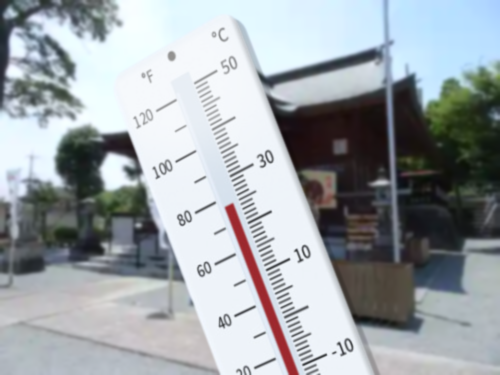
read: {"value": 25, "unit": "°C"}
